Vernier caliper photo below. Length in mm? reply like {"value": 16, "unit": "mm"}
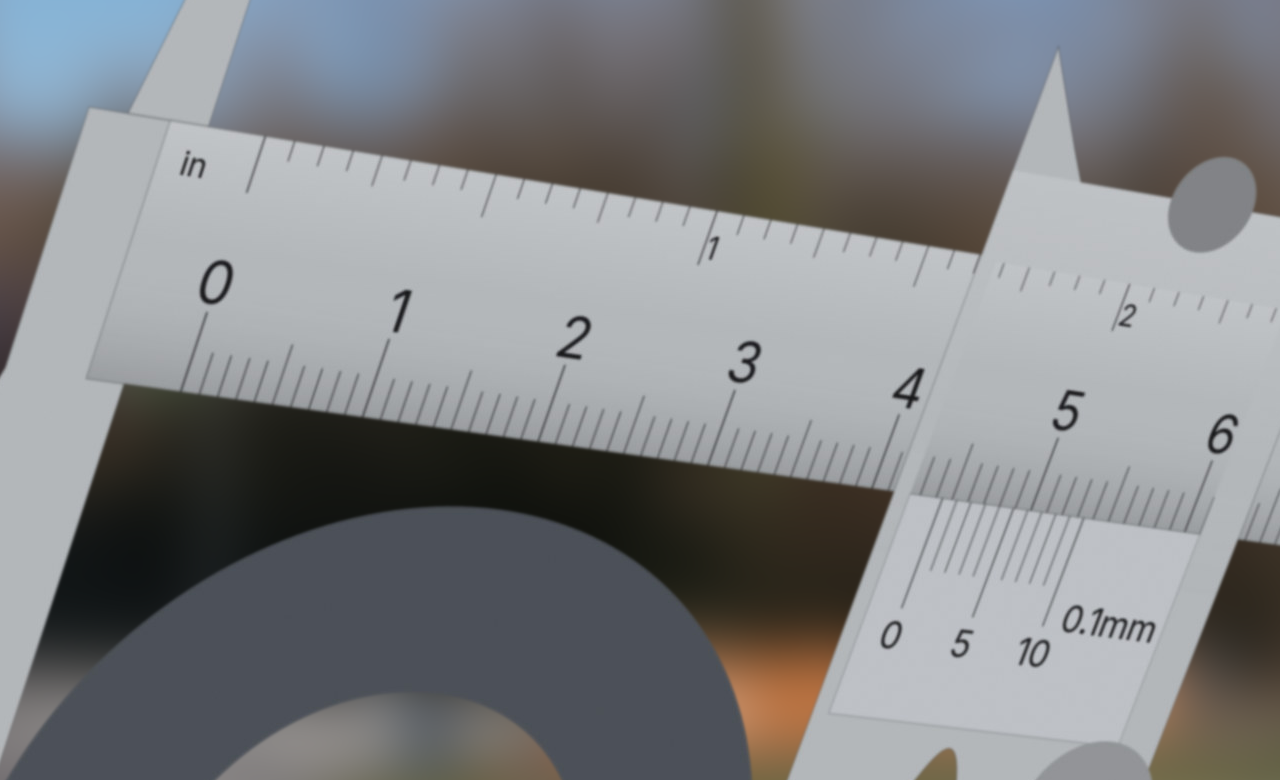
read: {"value": 44.4, "unit": "mm"}
